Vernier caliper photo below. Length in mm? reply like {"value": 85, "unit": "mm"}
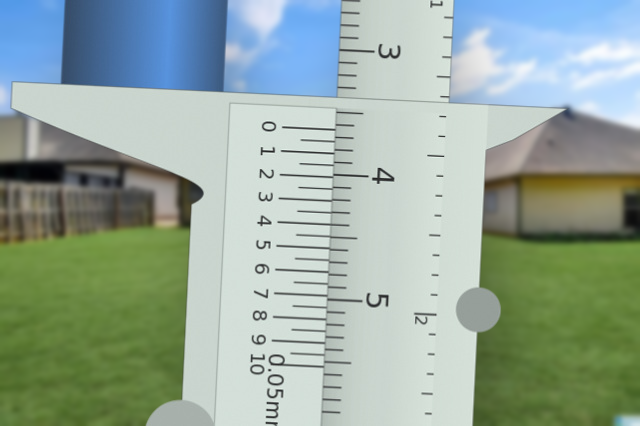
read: {"value": 36.4, "unit": "mm"}
